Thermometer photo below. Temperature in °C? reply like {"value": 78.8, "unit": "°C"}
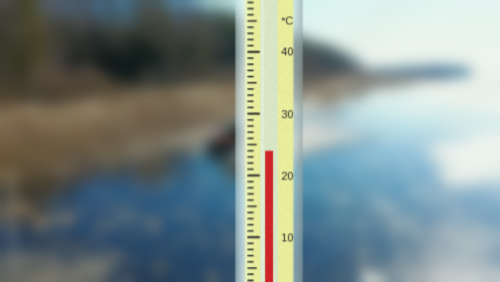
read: {"value": 24, "unit": "°C"}
